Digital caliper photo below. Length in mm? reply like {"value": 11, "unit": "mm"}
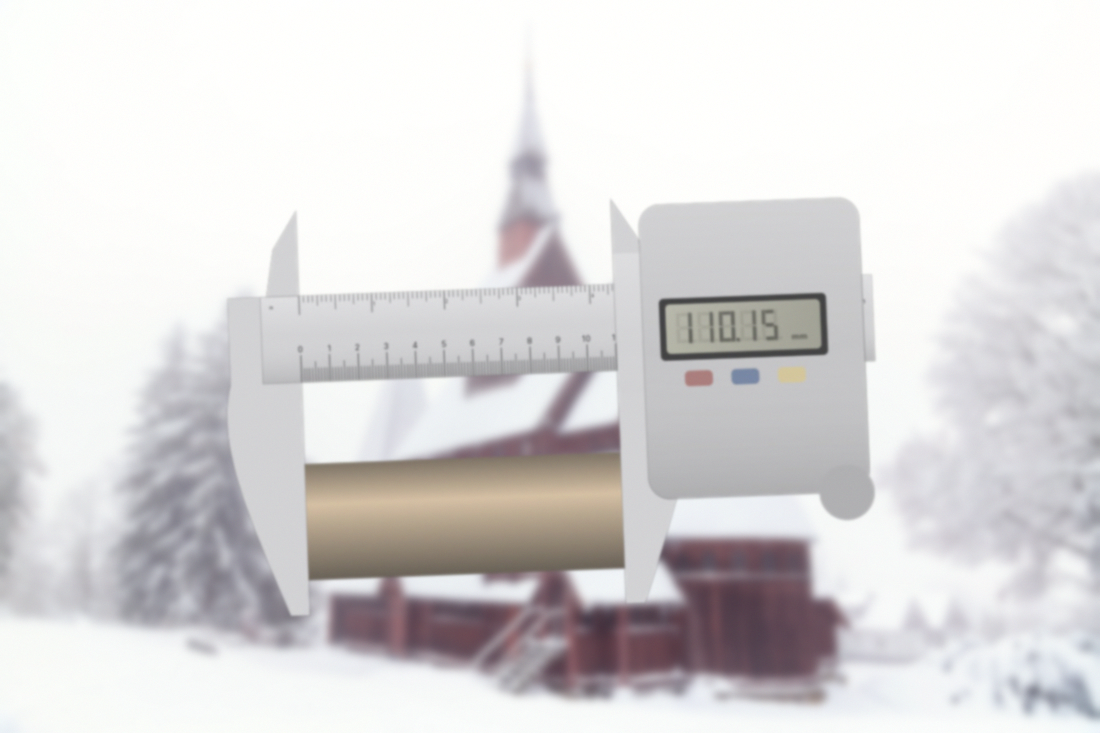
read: {"value": 110.15, "unit": "mm"}
